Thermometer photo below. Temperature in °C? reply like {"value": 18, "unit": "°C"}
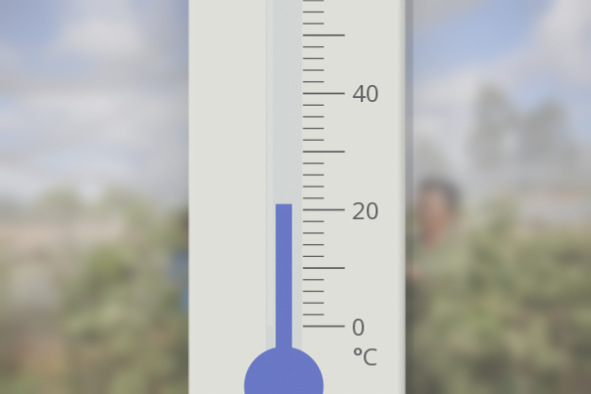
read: {"value": 21, "unit": "°C"}
